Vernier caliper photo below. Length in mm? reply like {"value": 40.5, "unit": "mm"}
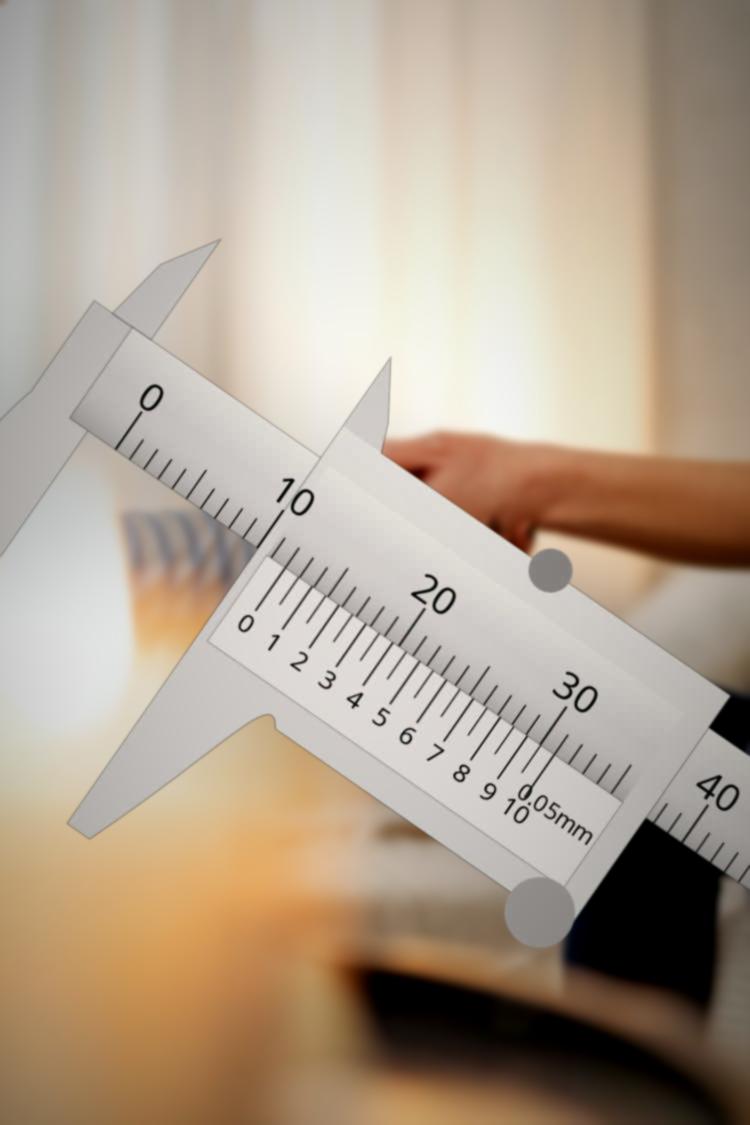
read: {"value": 12.0, "unit": "mm"}
